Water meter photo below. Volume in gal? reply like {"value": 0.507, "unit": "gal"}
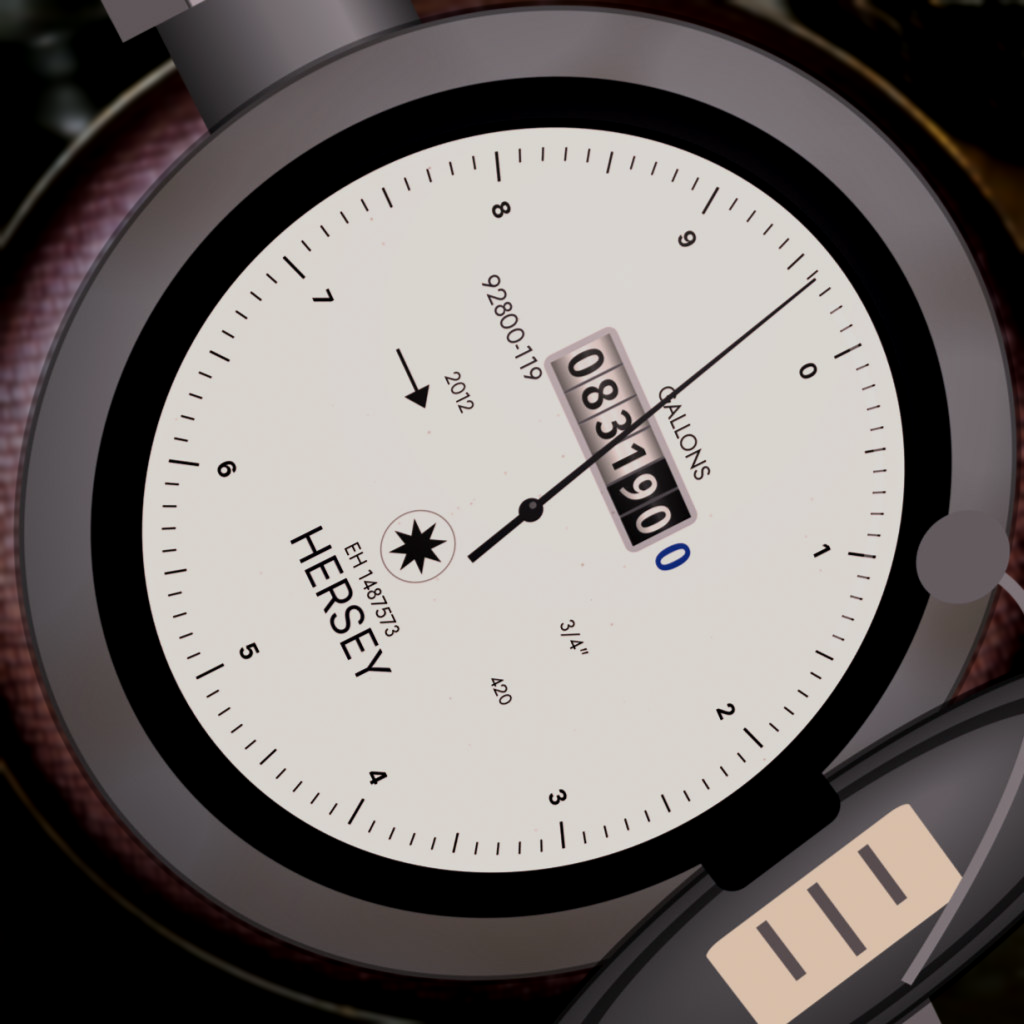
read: {"value": 831899.6, "unit": "gal"}
